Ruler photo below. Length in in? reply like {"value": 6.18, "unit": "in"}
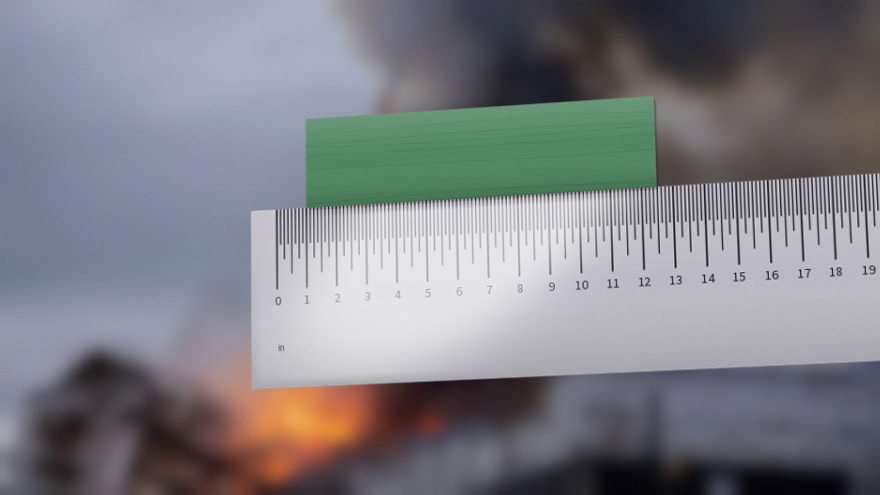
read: {"value": 11.5, "unit": "in"}
